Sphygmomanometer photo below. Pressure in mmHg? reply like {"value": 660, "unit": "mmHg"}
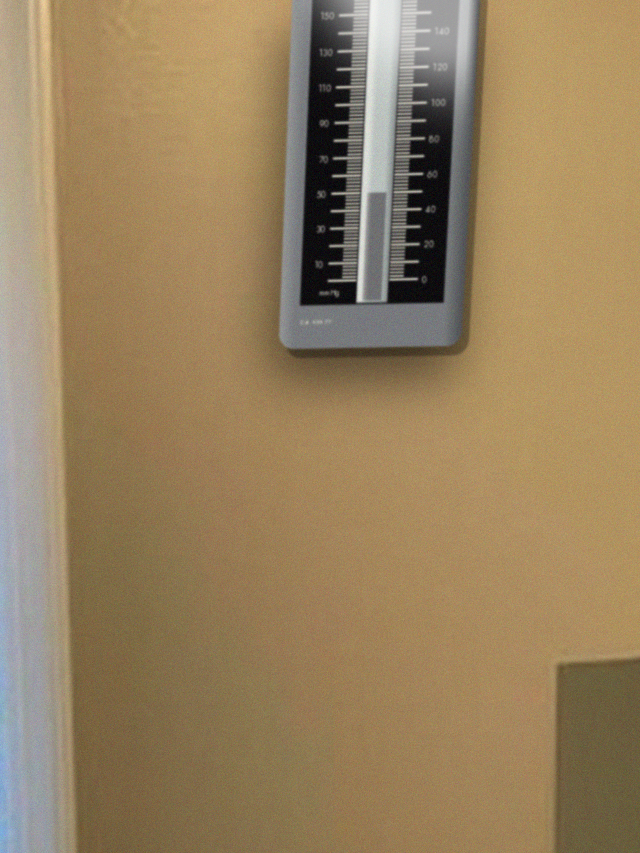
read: {"value": 50, "unit": "mmHg"}
